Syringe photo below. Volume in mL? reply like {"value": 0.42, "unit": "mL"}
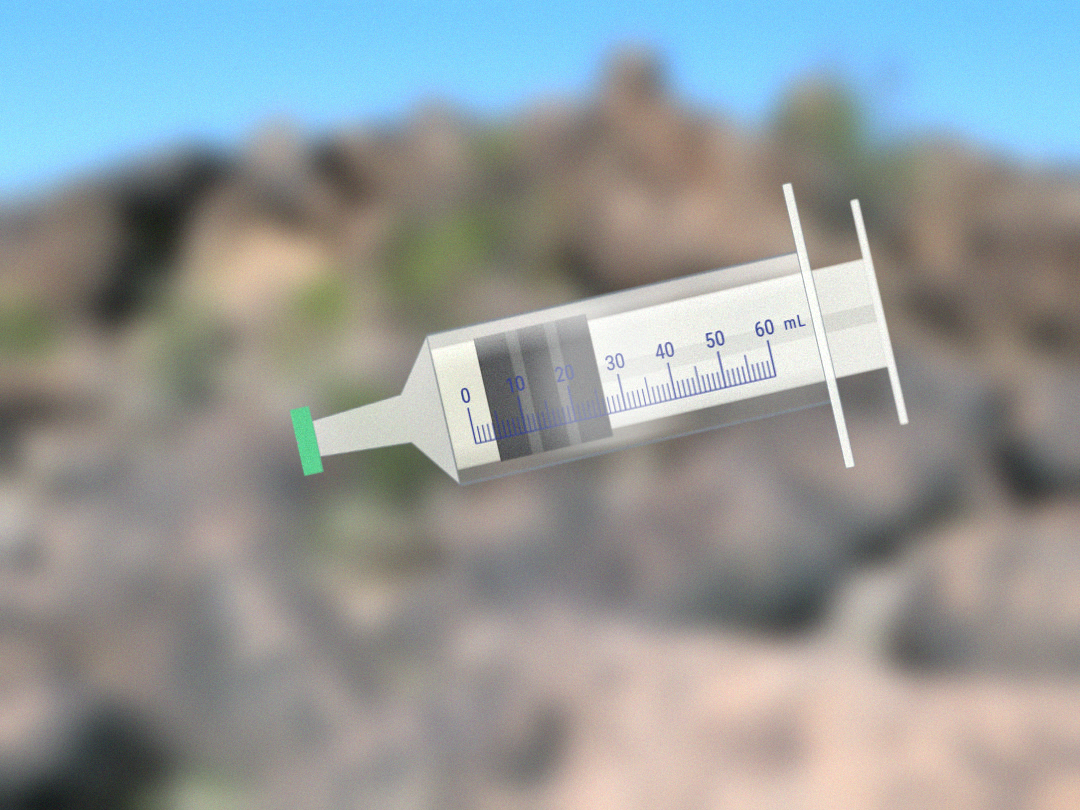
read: {"value": 4, "unit": "mL"}
